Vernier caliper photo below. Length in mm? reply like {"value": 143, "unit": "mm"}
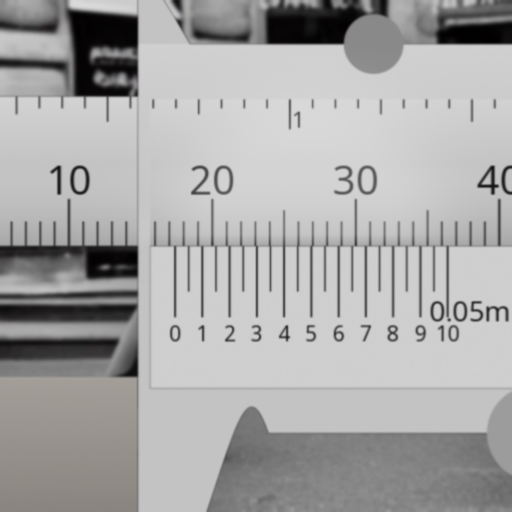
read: {"value": 17.4, "unit": "mm"}
